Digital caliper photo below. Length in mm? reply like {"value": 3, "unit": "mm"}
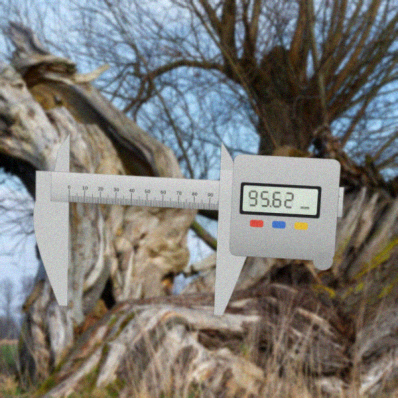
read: {"value": 95.62, "unit": "mm"}
